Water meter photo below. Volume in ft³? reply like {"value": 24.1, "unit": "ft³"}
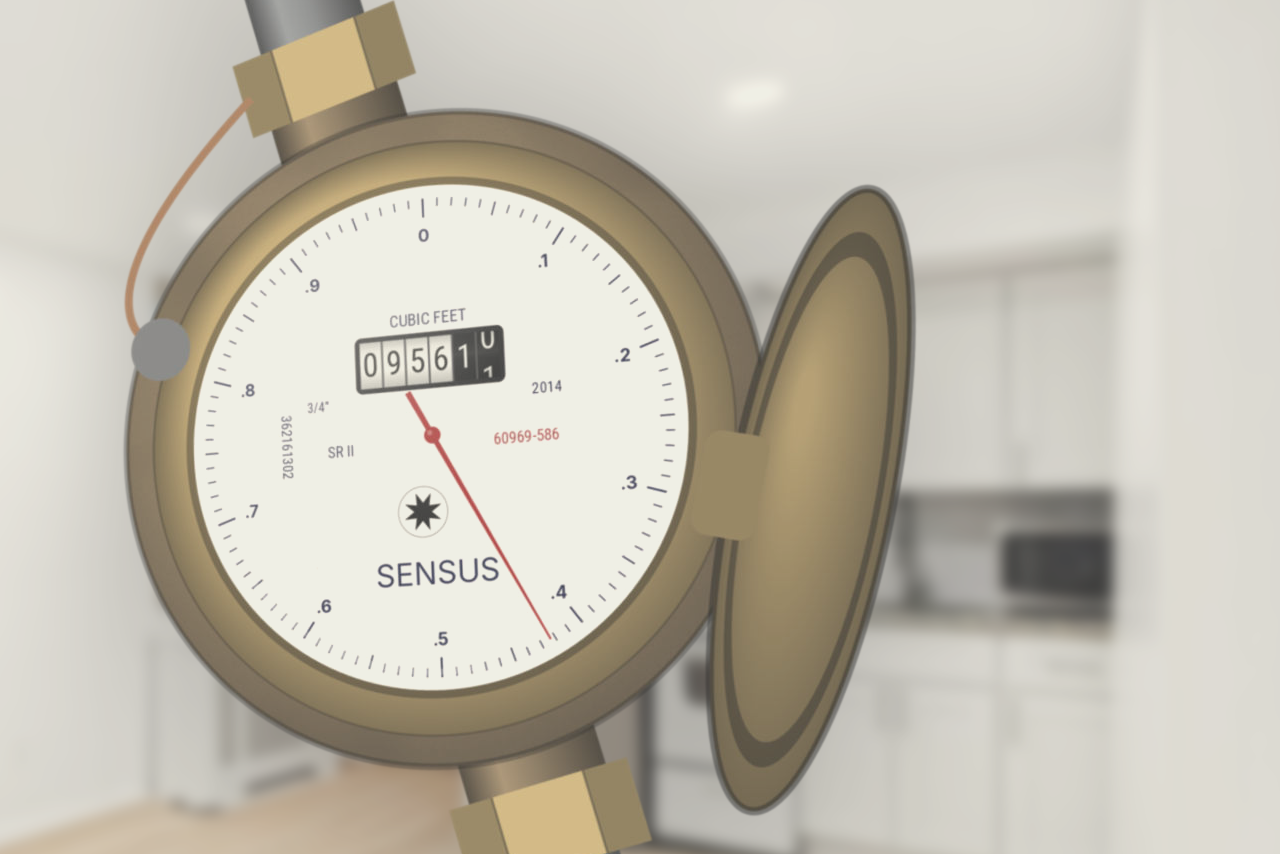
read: {"value": 95610.42, "unit": "ft³"}
